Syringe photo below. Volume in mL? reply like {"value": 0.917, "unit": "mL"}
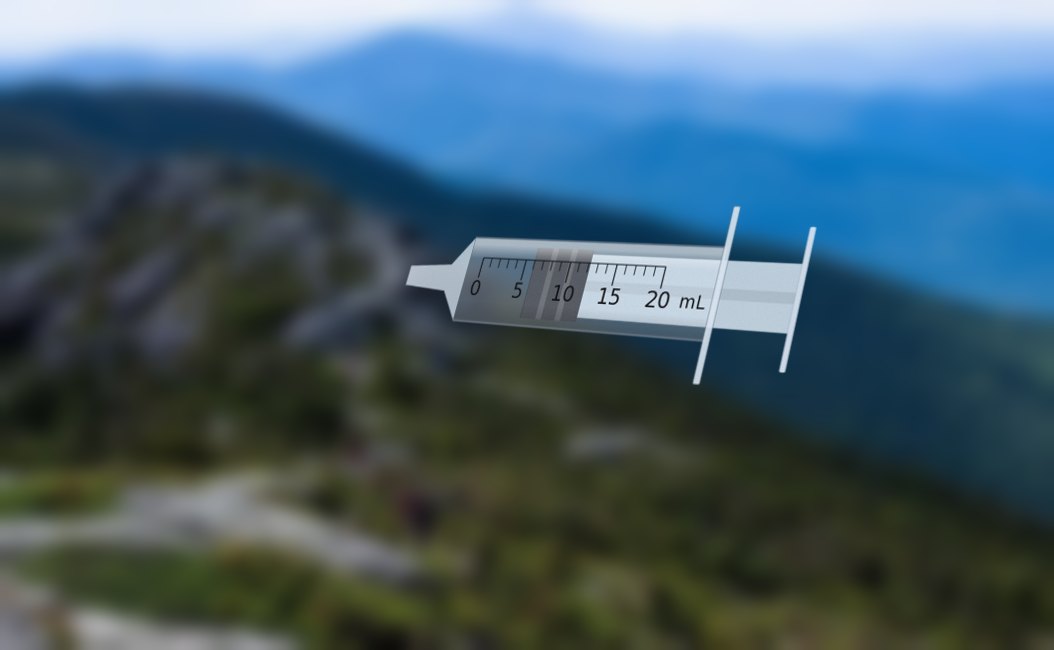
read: {"value": 6, "unit": "mL"}
